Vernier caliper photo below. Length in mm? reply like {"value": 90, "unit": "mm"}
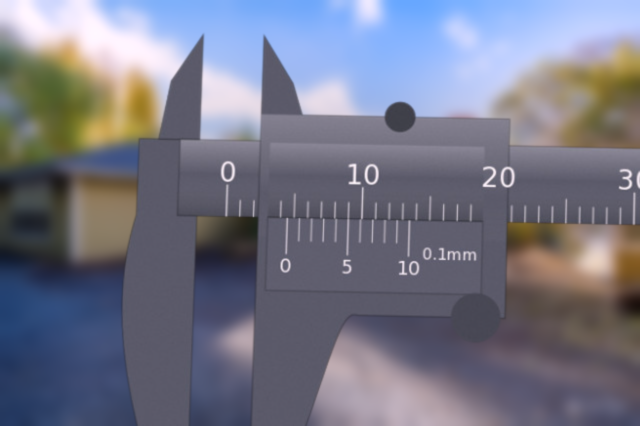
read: {"value": 4.5, "unit": "mm"}
